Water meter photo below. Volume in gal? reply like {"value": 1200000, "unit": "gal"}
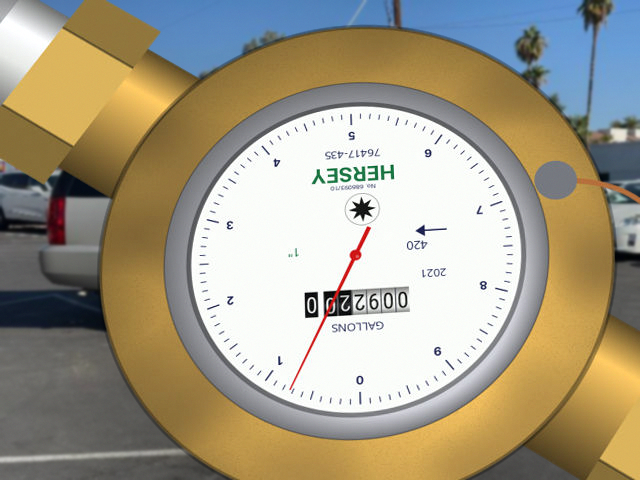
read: {"value": 92200.7, "unit": "gal"}
